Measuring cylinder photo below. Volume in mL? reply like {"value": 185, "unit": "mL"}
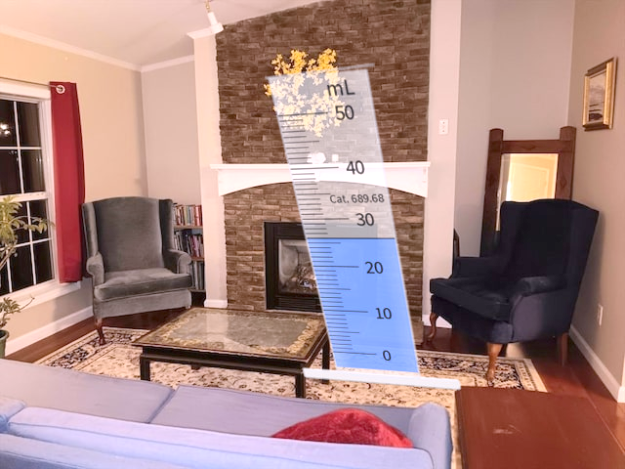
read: {"value": 26, "unit": "mL"}
